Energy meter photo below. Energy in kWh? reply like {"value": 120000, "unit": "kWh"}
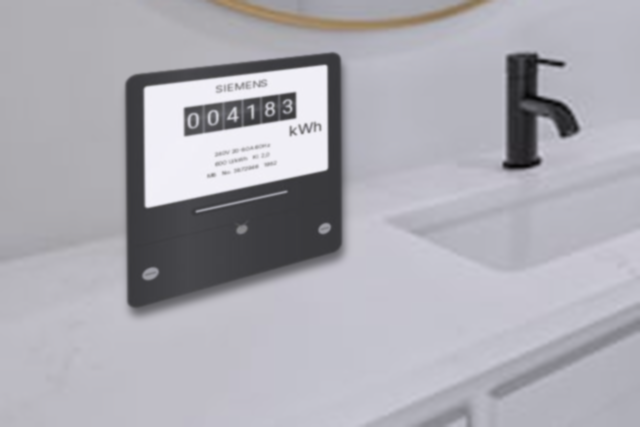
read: {"value": 4183, "unit": "kWh"}
